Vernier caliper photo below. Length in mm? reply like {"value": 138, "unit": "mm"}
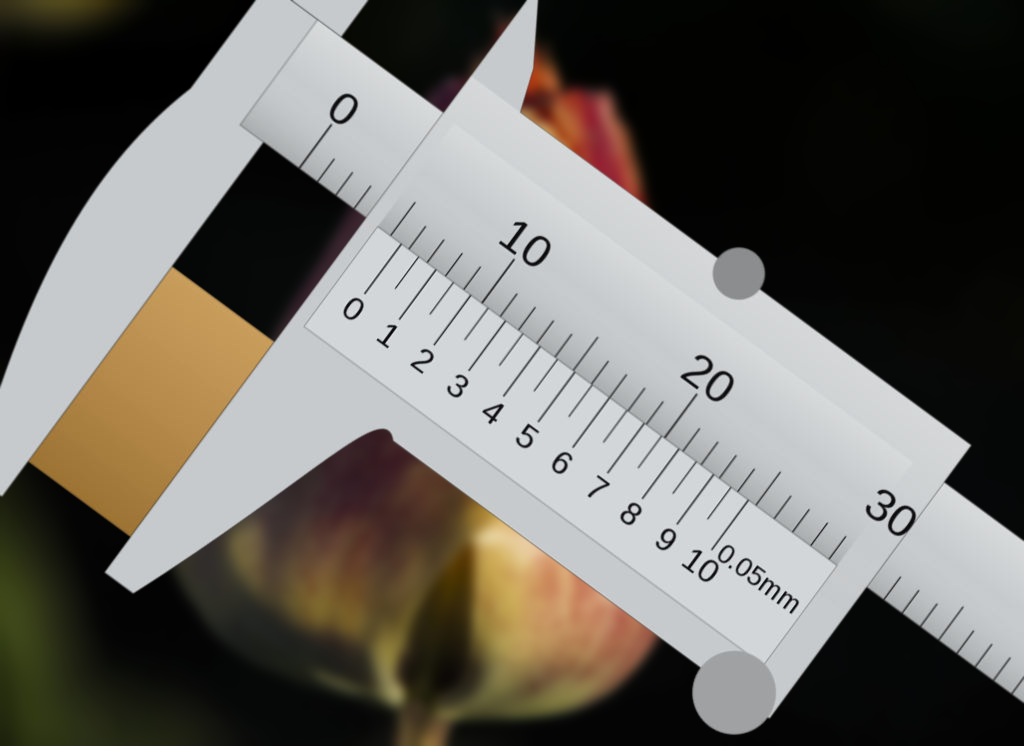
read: {"value": 5.6, "unit": "mm"}
